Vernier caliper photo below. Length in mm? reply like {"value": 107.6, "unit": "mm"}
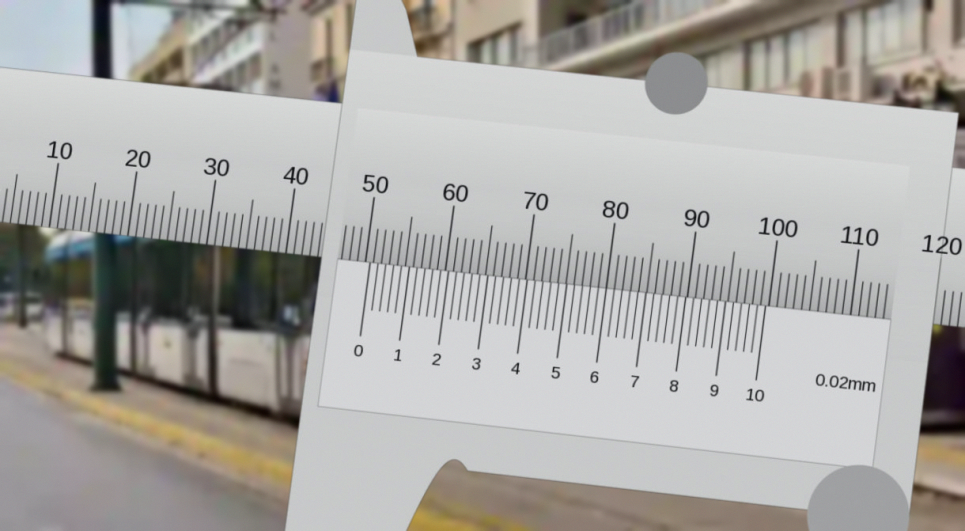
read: {"value": 50.6, "unit": "mm"}
